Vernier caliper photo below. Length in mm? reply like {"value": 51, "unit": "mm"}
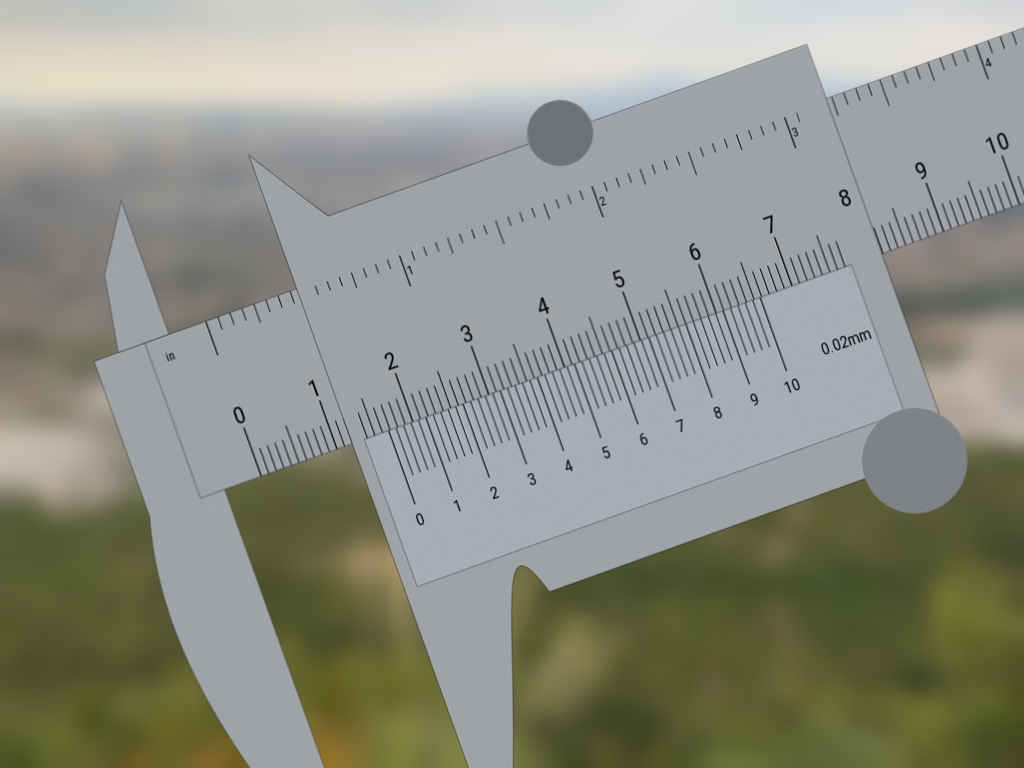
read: {"value": 16.8, "unit": "mm"}
